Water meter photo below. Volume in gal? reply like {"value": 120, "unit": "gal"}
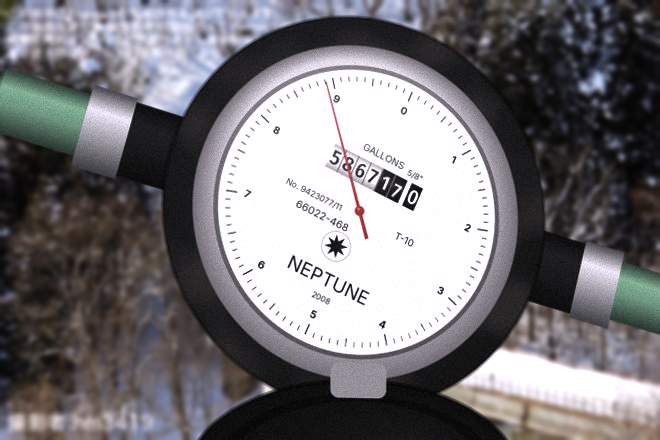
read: {"value": 5867168.9, "unit": "gal"}
